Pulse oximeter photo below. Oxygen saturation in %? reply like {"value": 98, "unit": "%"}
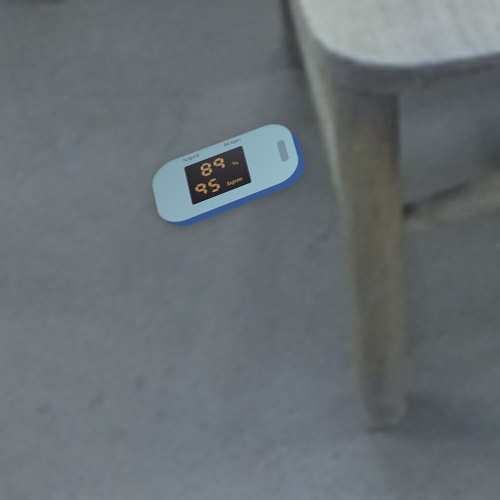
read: {"value": 89, "unit": "%"}
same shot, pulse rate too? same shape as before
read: {"value": 95, "unit": "bpm"}
